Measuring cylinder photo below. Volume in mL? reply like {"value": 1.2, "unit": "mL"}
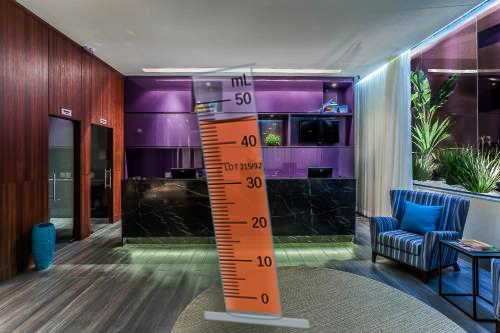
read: {"value": 45, "unit": "mL"}
